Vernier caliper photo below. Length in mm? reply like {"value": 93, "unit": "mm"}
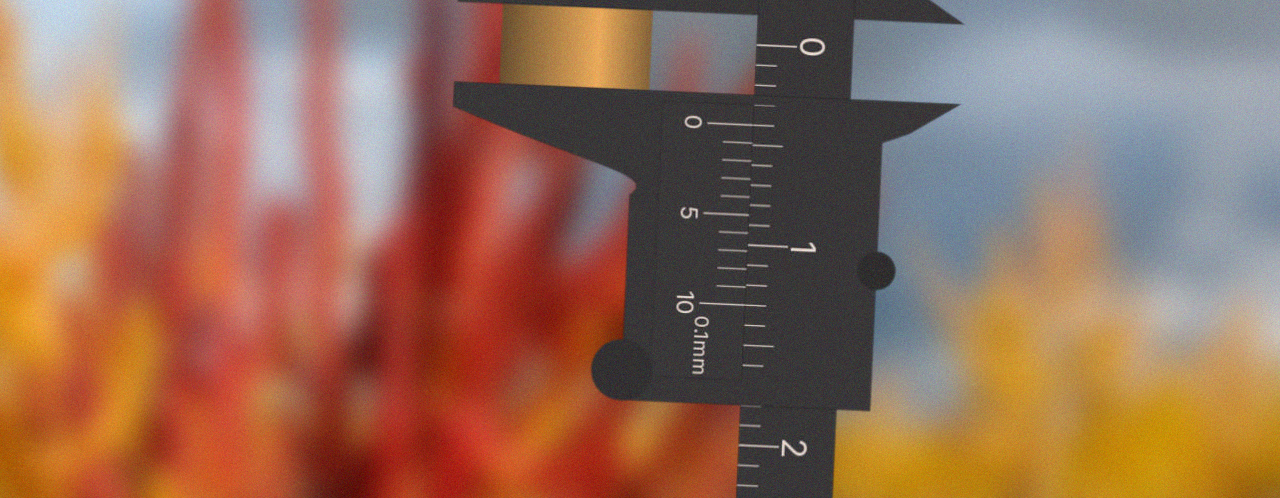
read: {"value": 4.0, "unit": "mm"}
